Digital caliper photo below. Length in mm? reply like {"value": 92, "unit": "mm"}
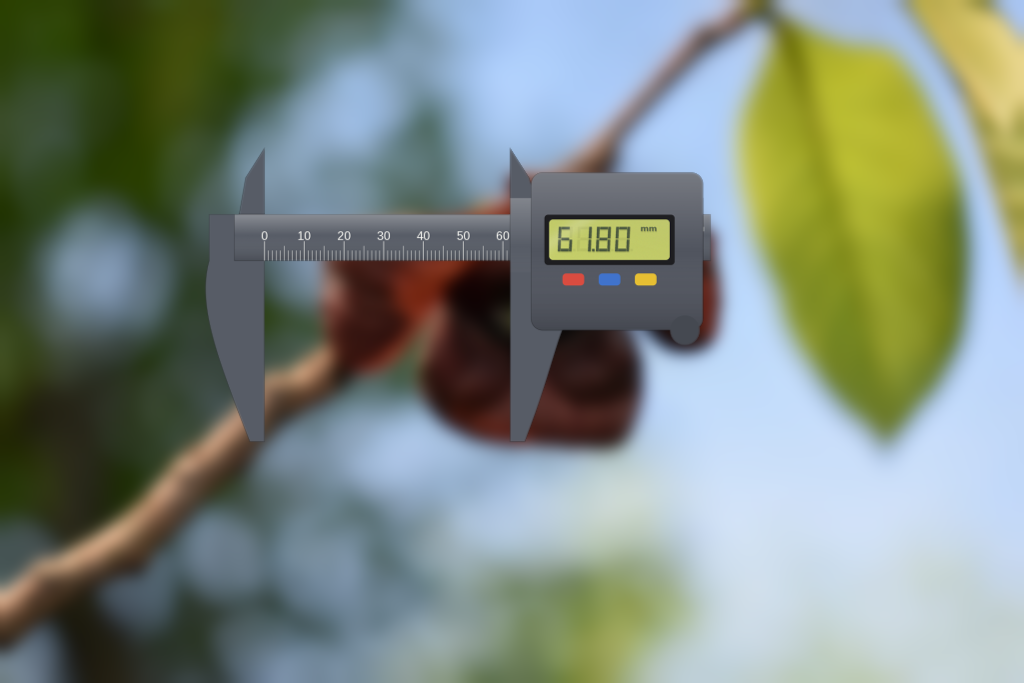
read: {"value": 61.80, "unit": "mm"}
